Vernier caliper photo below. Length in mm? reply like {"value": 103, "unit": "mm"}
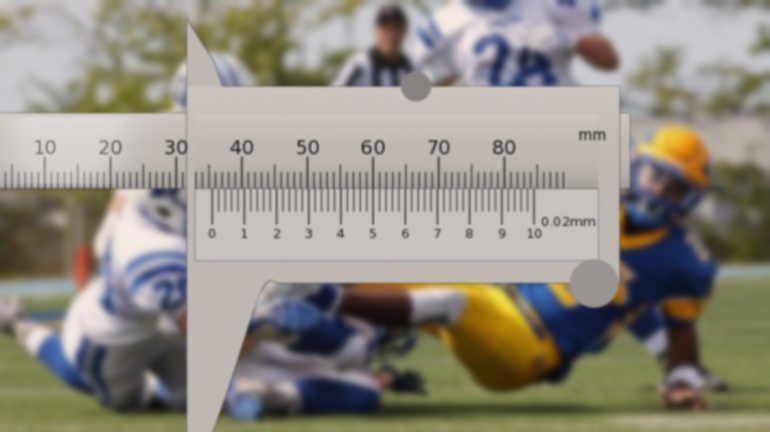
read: {"value": 35.5, "unit": "mm"}
